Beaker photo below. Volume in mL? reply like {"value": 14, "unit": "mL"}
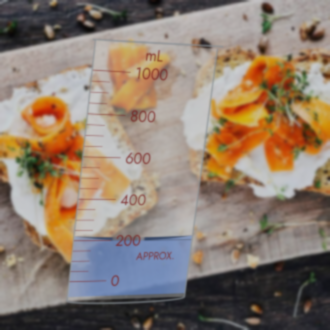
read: {"value": 200, "unit": "mL"}
